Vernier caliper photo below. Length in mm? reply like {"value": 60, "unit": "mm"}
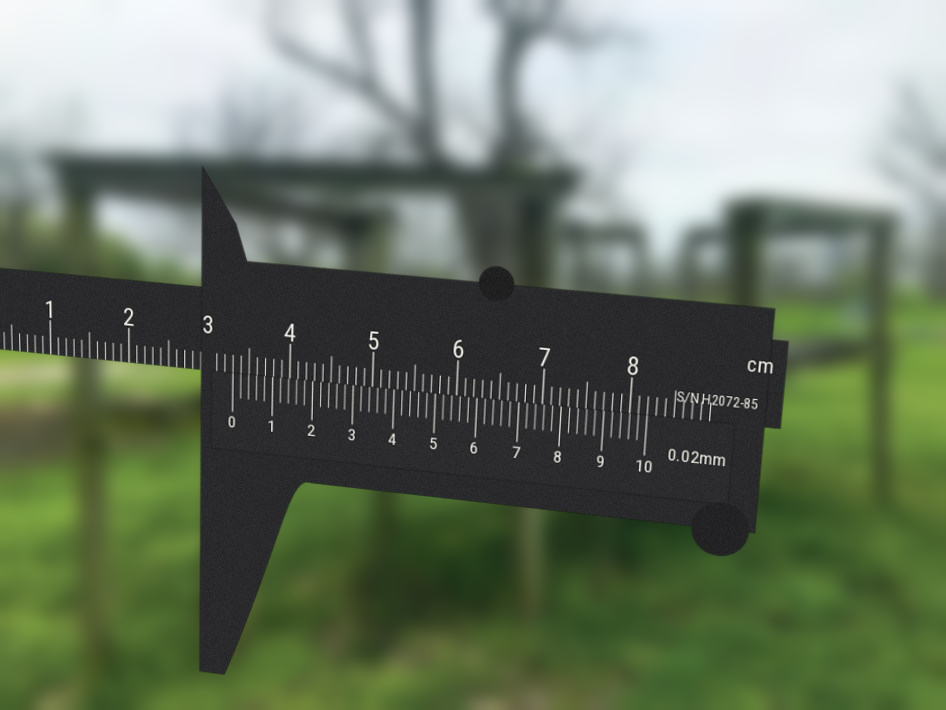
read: {"value": 33.0, "unit": "mm"}
